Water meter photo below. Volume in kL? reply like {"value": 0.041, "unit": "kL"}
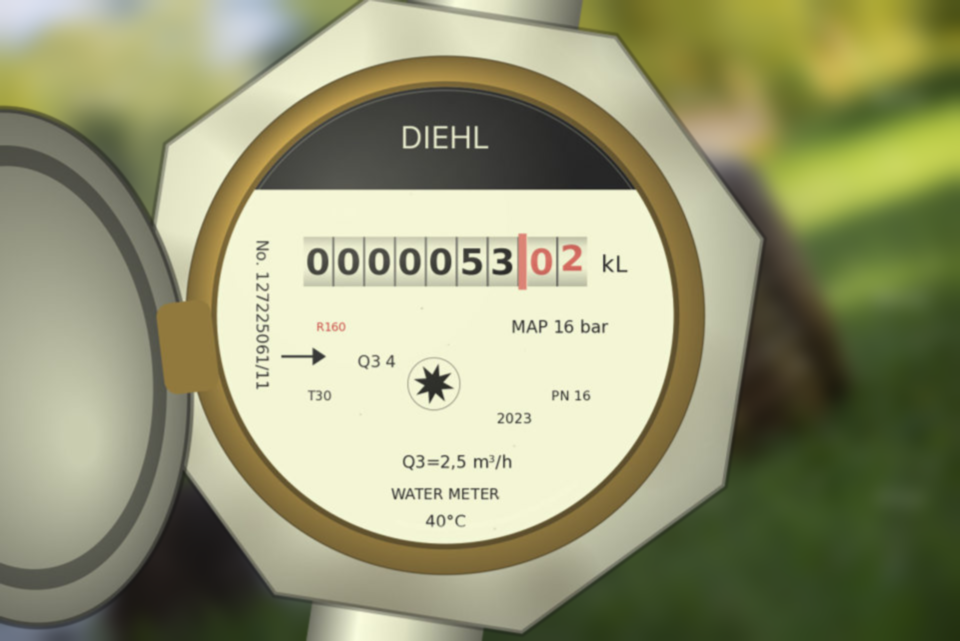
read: {"value": 53.02, "unit": "kL"}
